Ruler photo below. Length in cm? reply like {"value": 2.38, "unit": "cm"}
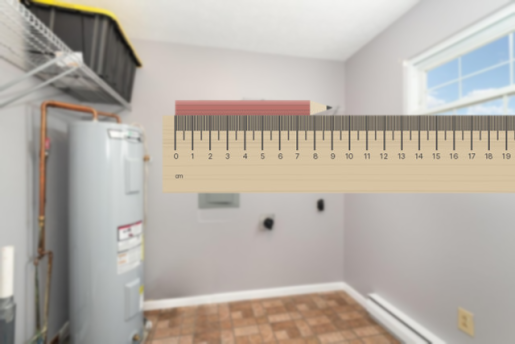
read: {"value": 9, "unit": "cm"}
